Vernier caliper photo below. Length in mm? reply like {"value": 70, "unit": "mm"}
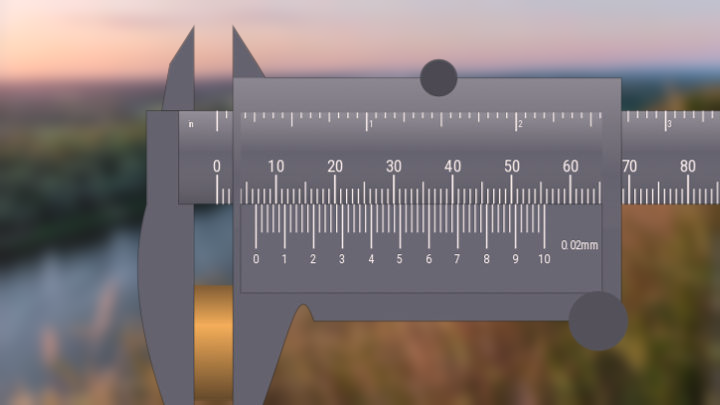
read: {"value": 6.6, "unit": "mm"}
